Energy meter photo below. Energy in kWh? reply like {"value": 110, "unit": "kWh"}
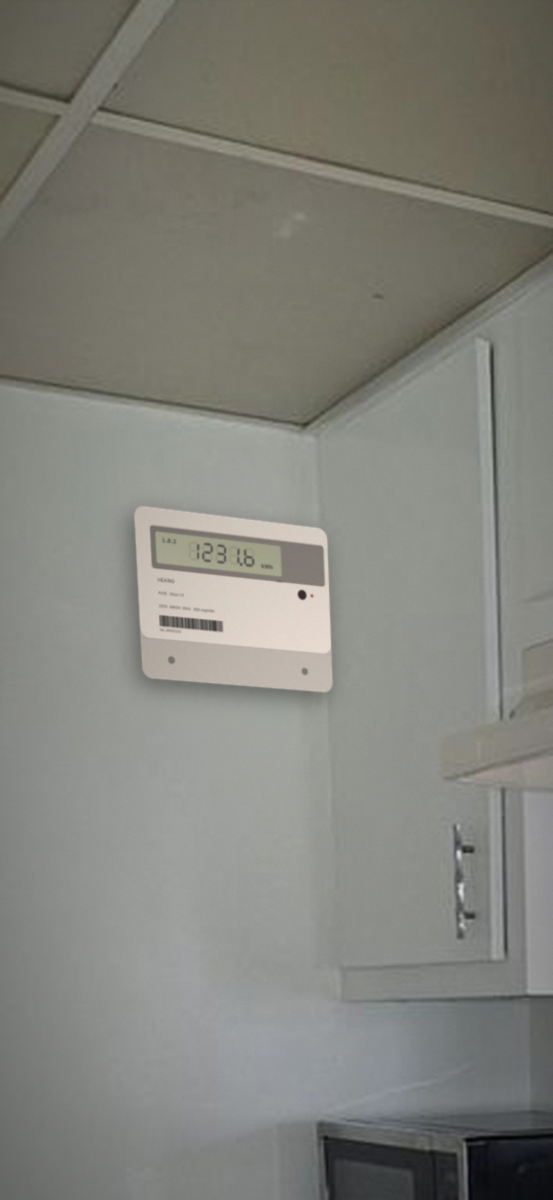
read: {"value": 1231.6, "unit": "kWh"}
